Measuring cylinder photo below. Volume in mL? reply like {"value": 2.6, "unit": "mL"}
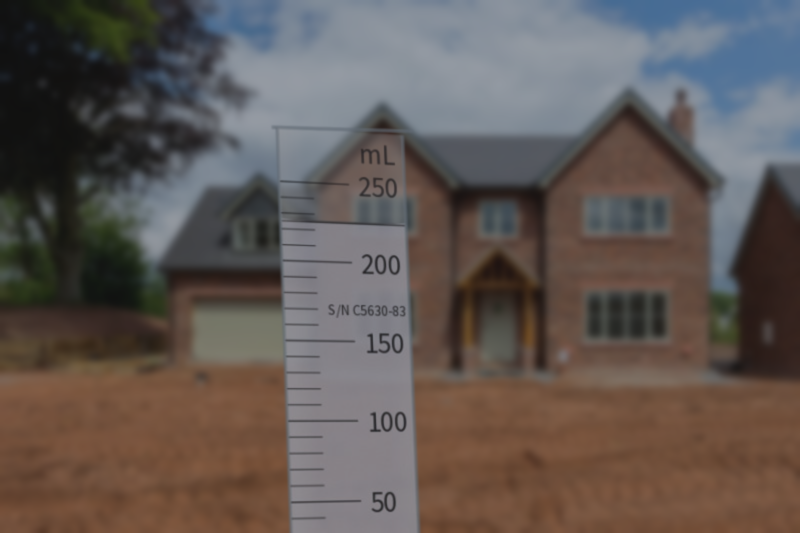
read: {"value": 225, "unit": "mL"}
